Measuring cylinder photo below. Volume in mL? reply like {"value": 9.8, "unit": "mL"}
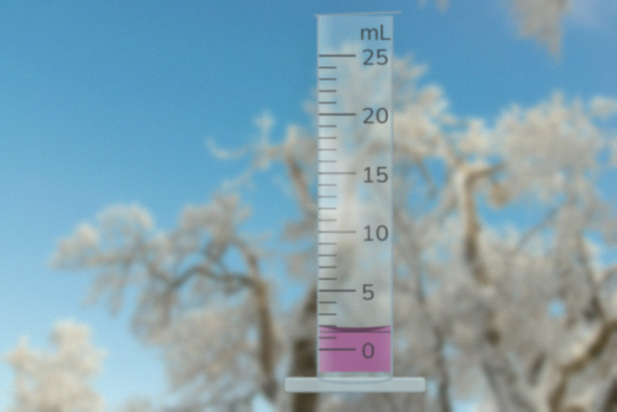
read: {"value": 1.5, "unit": "mL"}
